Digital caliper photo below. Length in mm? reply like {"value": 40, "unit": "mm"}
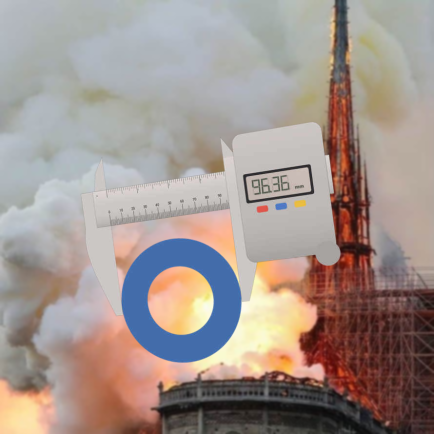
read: {"value": 96.36, "unit": "mm"}
